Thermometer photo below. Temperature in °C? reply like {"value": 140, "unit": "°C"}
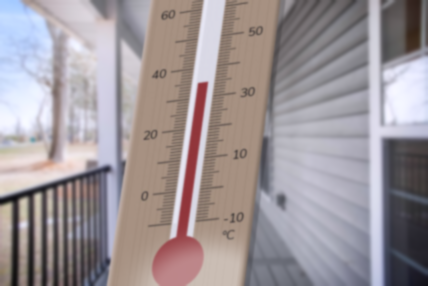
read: {"value": 35, "unit": "°C"}
